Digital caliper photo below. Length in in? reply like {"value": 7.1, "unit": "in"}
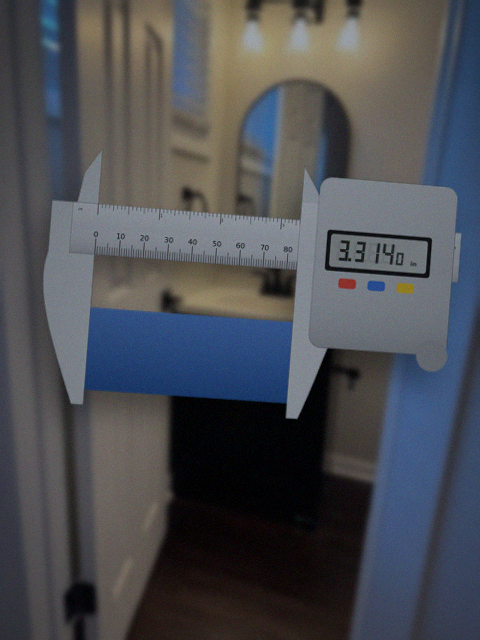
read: {"value": 3.3140, "unit": "in"}
